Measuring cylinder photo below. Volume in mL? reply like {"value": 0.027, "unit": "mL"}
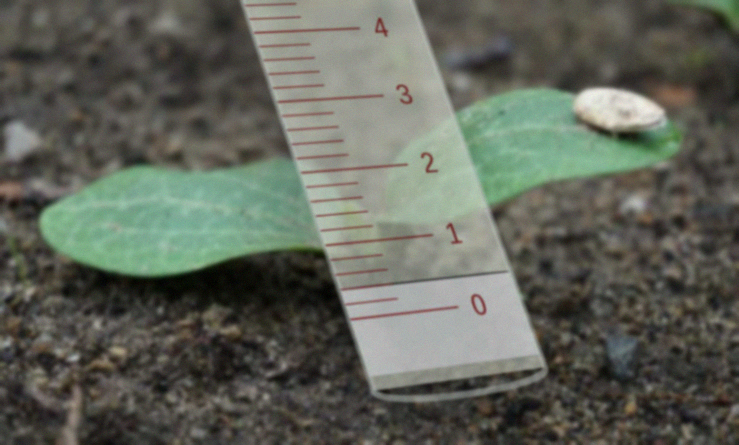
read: {"value": 0.4, "unit": "mL"}
